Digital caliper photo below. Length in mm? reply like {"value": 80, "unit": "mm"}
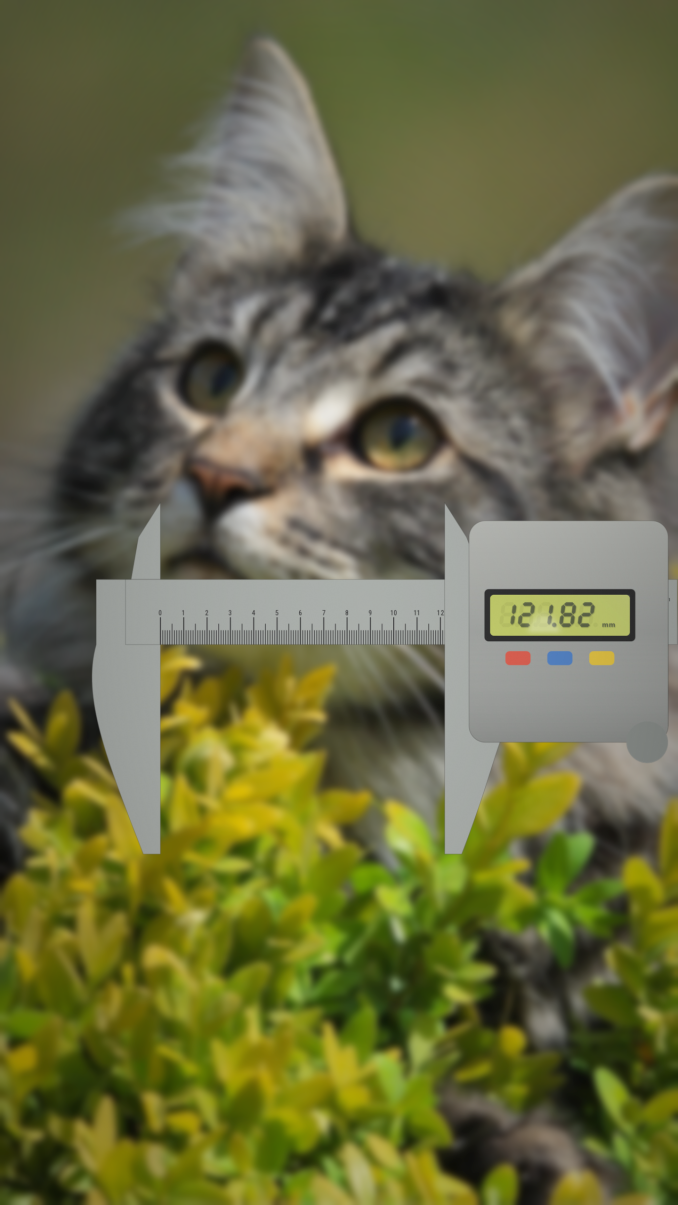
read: {"value": 121.82, "unit": "mm"}
